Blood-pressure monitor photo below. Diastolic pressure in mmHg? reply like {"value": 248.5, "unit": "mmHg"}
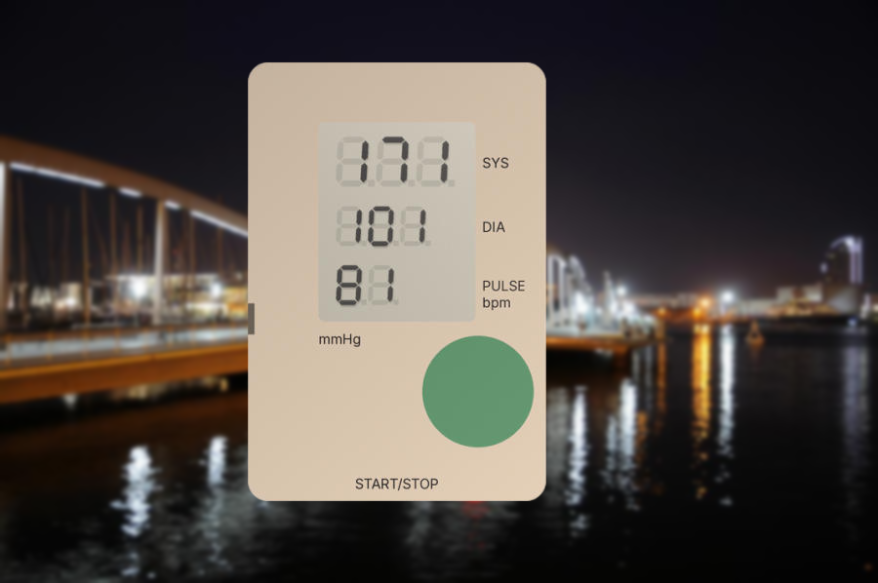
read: {"value": 101, "unit": "mmHg"}
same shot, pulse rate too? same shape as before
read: {"value": 81, "unit": "bpm"}
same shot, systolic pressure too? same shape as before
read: {"value": 171, "unit": "mmHg"}
